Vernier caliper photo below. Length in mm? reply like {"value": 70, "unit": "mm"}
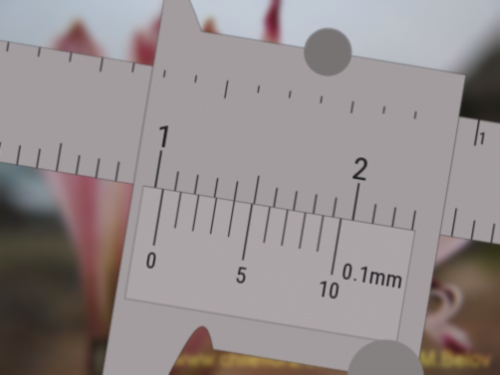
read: {"value": 10.4, "unit": "mm"}
